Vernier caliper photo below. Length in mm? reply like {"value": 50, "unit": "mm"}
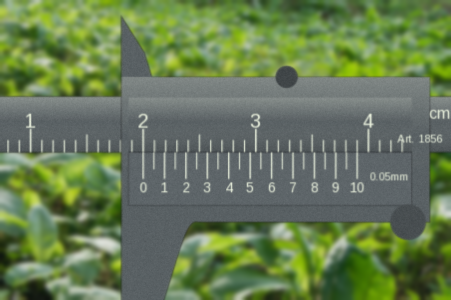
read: {"value": 20.0, "unit": "mm"}
